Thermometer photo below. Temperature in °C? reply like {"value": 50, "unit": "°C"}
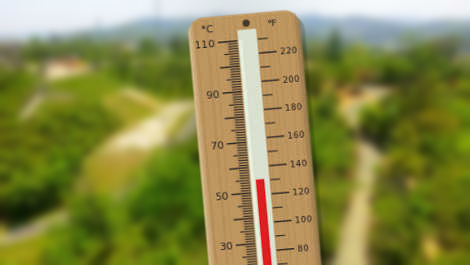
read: {"value": 55, "unit": "°C"}
